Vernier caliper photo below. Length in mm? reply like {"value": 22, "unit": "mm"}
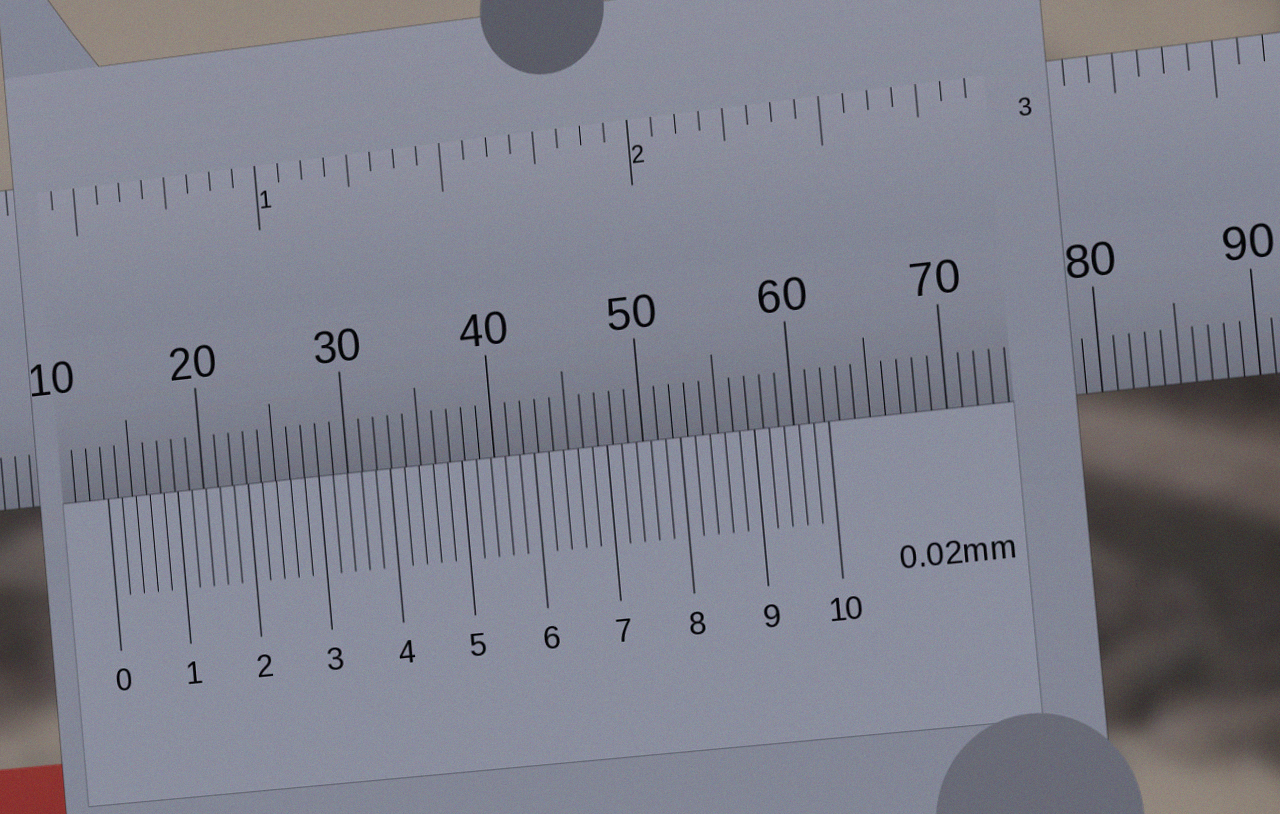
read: {"value": 13.3, "unit": "mm"}
